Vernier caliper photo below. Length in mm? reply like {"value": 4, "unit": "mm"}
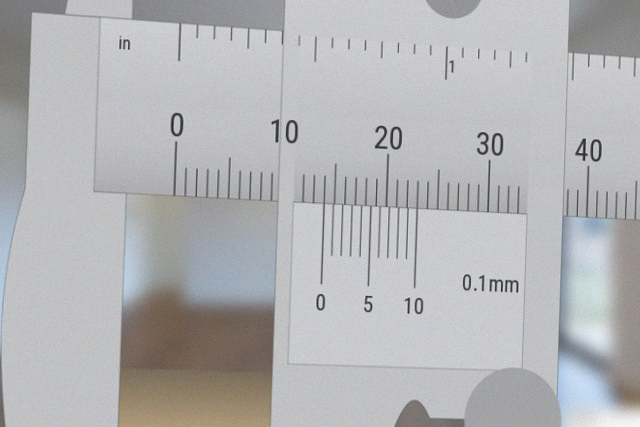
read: {"value": 14.0, "unit": "mm"}
